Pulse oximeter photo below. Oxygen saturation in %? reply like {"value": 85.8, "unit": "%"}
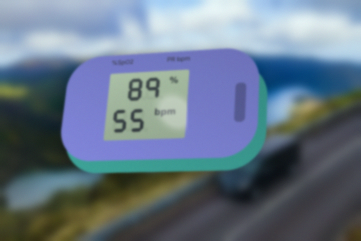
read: {"value": 89, "unit": "%"}
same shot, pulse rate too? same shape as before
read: {"value": 55, "unit": "bpm"}
